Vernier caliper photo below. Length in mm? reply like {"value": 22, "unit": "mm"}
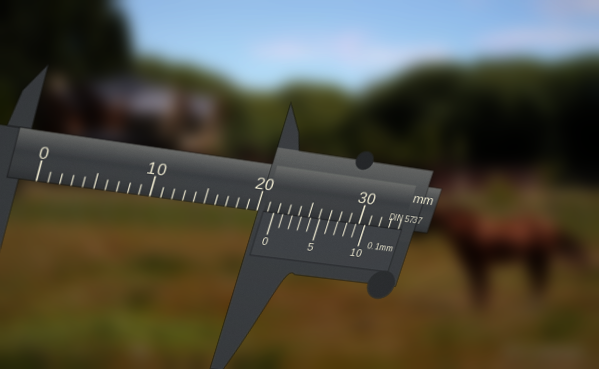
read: {"value": 21.6, "unit": "mm"}
